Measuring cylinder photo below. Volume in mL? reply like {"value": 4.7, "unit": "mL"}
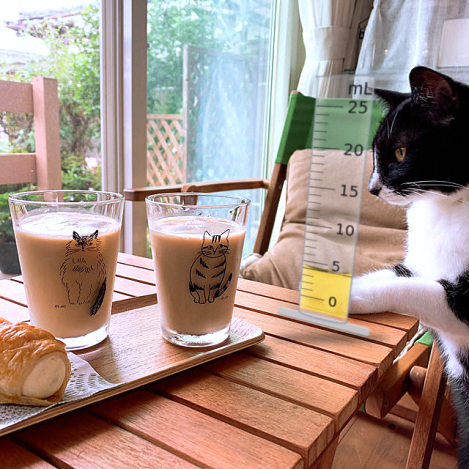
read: {"value": 4, "unit": "mL"}
